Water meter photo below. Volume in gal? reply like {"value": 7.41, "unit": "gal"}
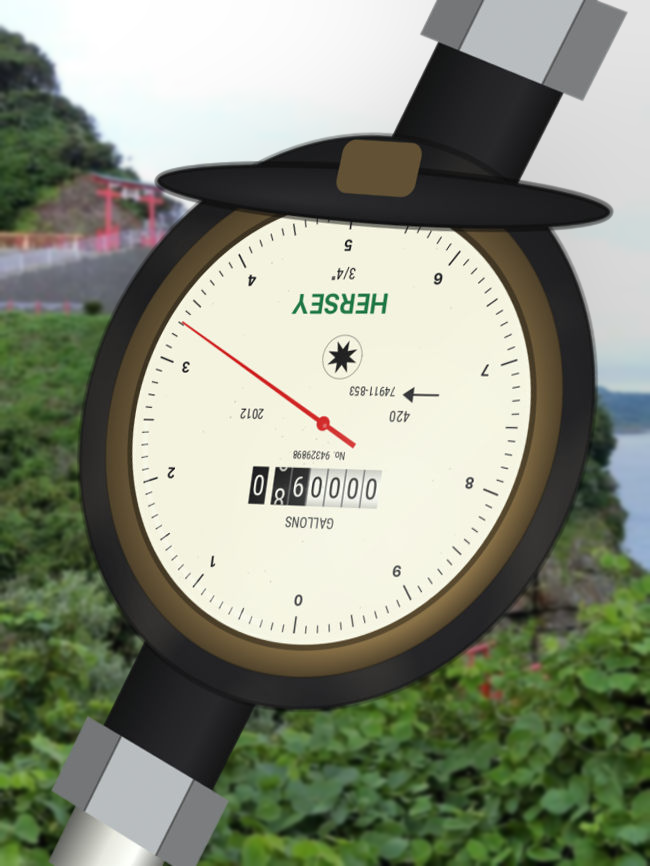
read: {"value": 983.3, "unit": "gal"}
